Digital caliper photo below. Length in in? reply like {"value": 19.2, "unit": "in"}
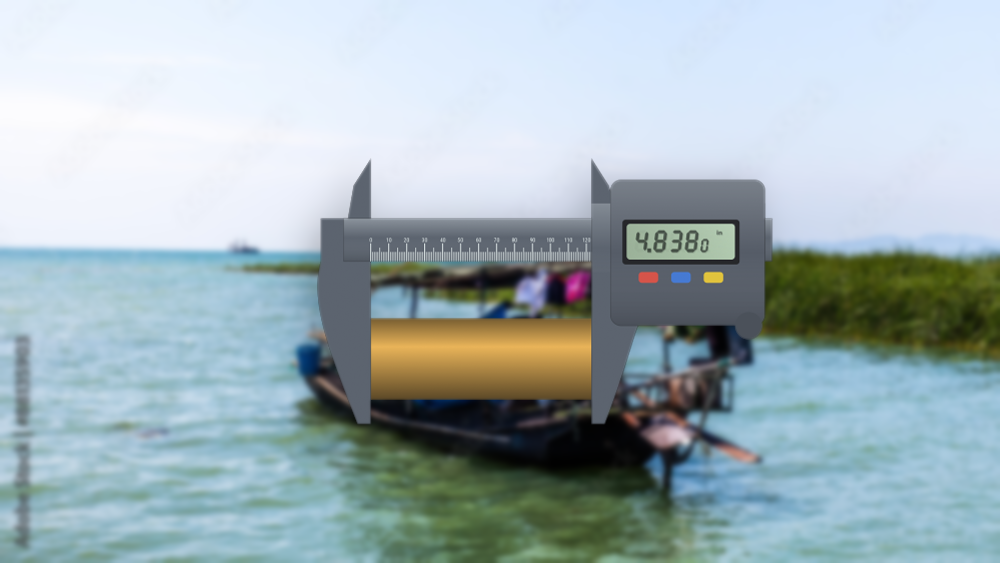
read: {"value": 4.8380, "unit": "in"}
